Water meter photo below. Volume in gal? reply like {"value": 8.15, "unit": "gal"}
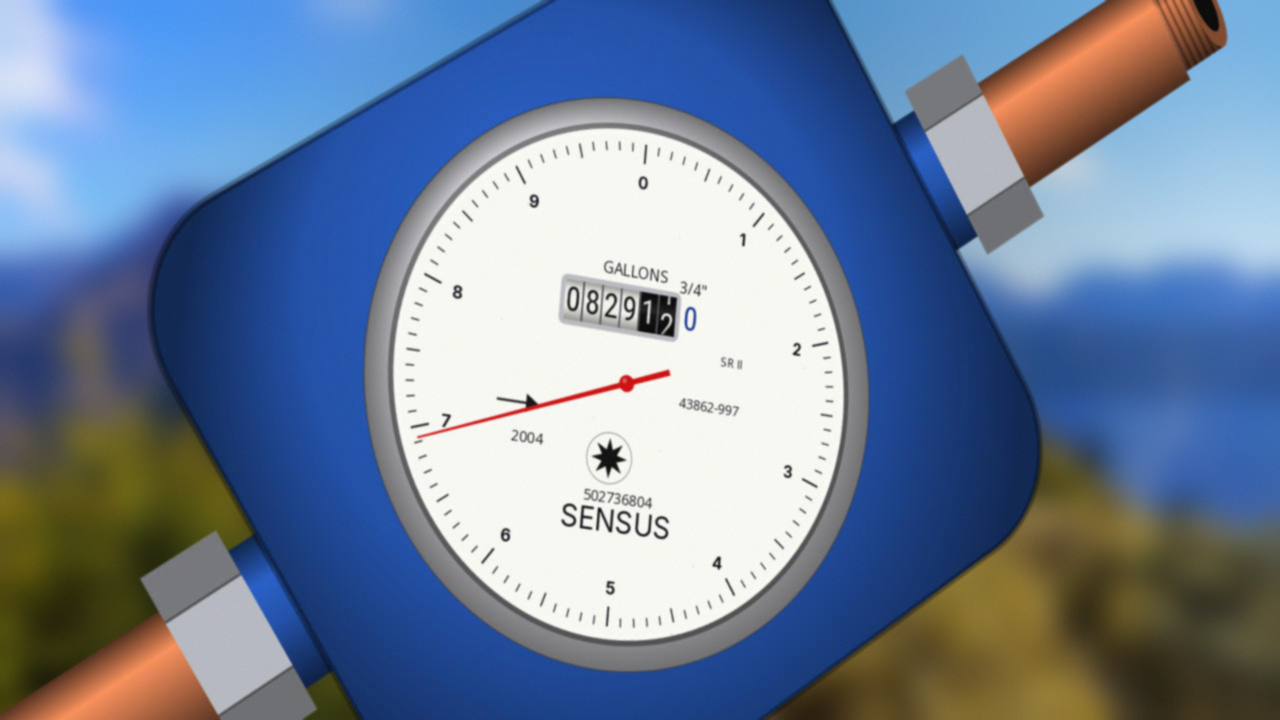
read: {"value": 829116.9, "unit": "gal"}
